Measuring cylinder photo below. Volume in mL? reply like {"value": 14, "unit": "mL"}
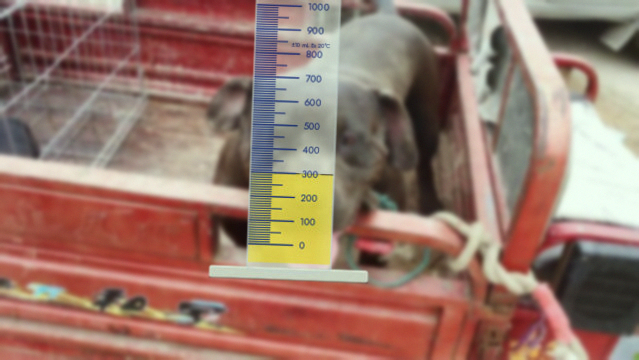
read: {"value": 300, "unit": "mL"}
